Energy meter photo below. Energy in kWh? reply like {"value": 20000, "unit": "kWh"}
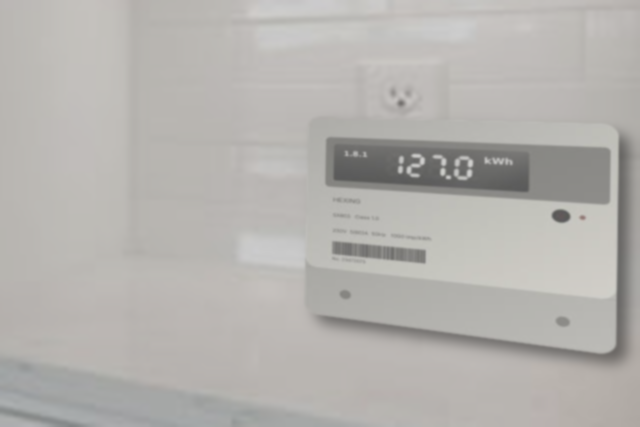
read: {"value": 127.0, "unit": "kWh"}
